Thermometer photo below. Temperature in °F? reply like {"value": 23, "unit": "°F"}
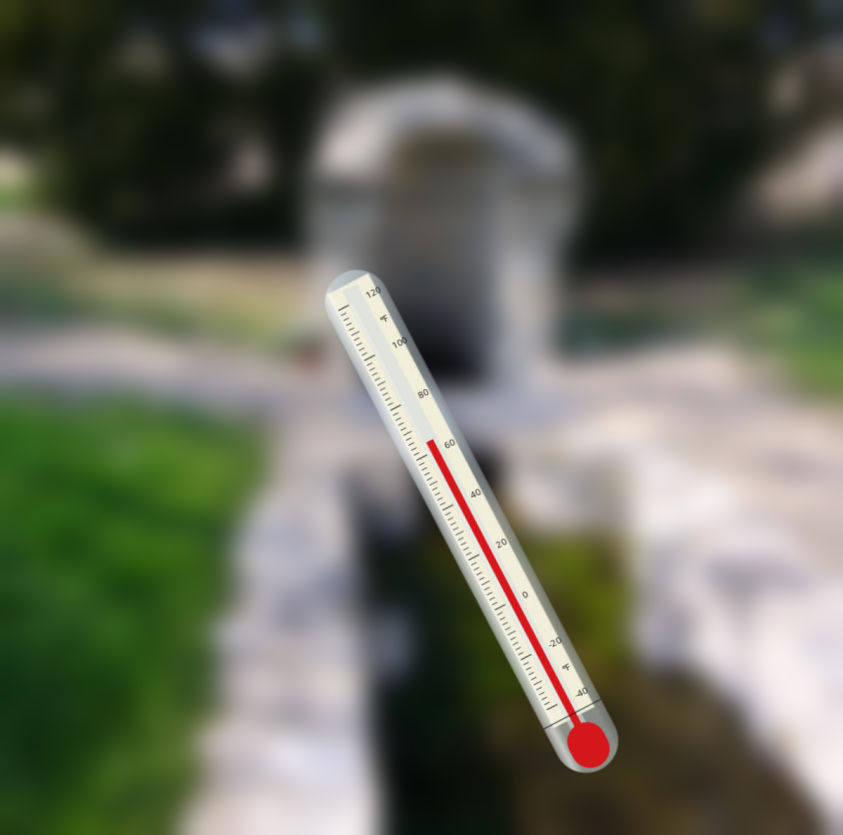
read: {"value": 64, "unit": "°F"}
